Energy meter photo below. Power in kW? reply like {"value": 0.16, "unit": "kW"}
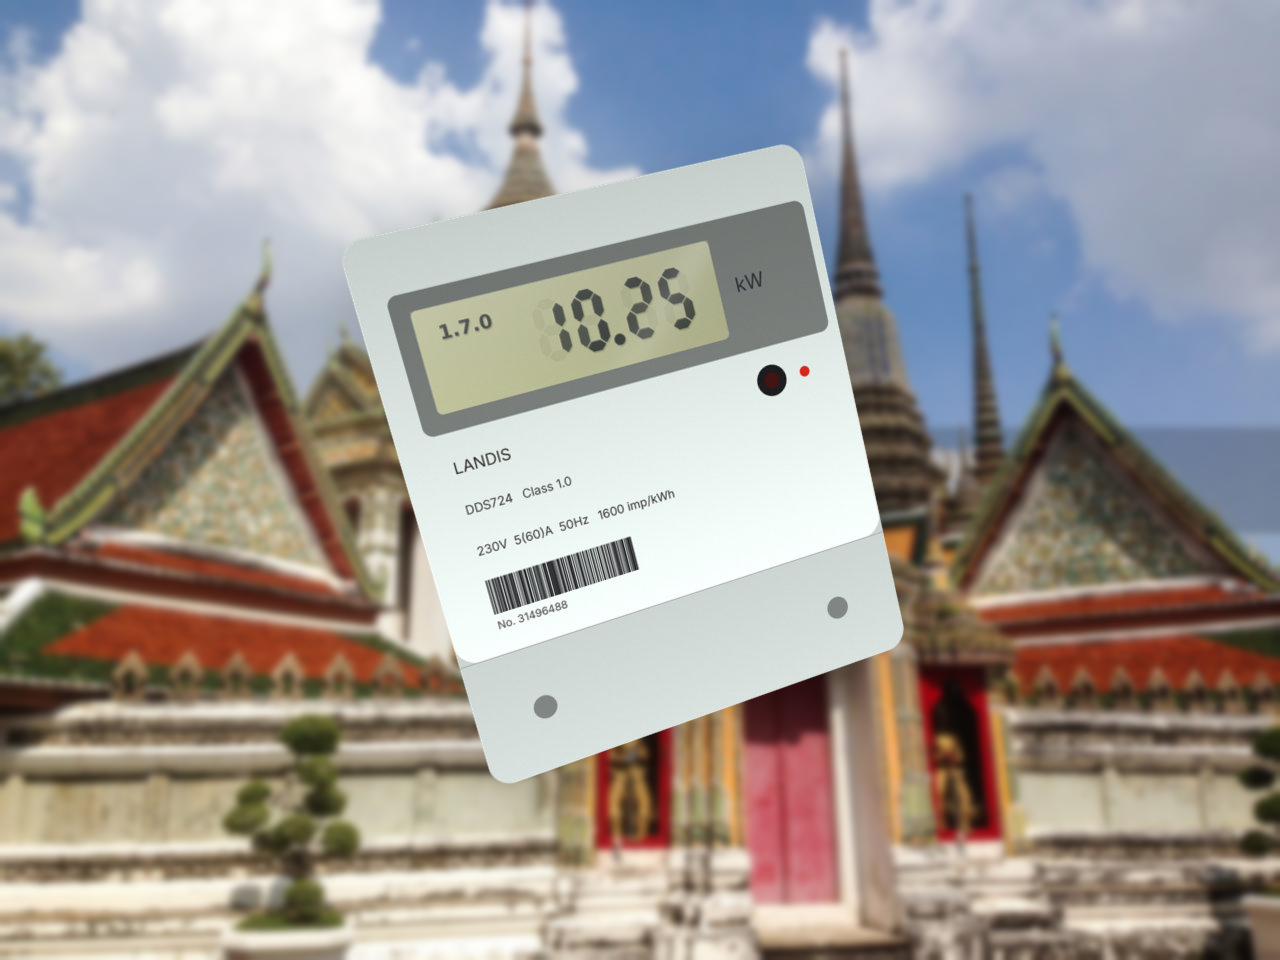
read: {"value": 10.25, "unit": "kW"}
